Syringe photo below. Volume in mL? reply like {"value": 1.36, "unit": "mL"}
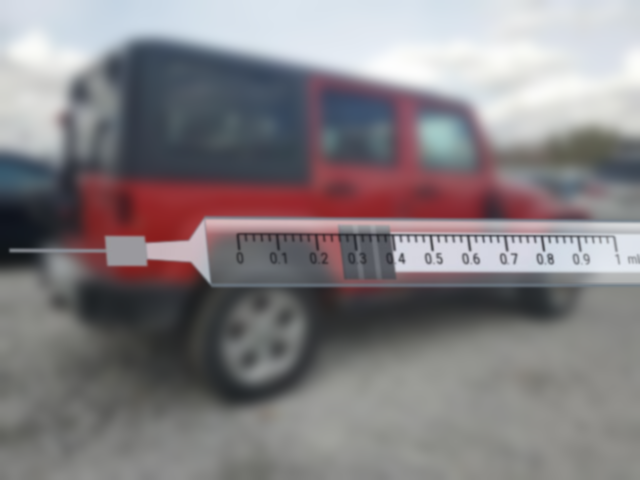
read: {"value": 0.26, "unit": "mL"}
